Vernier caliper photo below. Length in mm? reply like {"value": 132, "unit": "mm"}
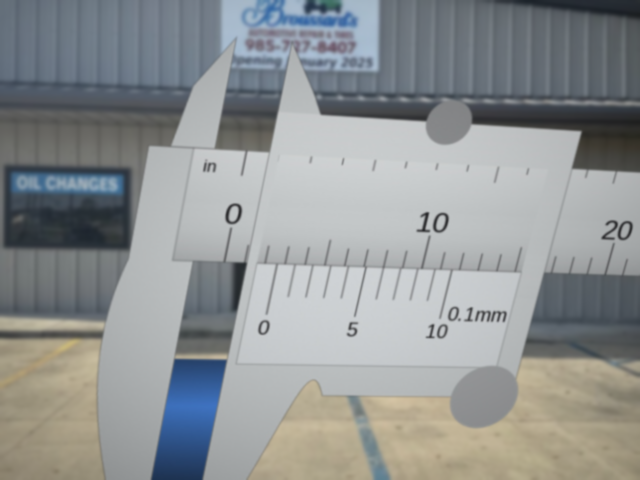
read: {"value": 2.6, "unit": "mm"}
